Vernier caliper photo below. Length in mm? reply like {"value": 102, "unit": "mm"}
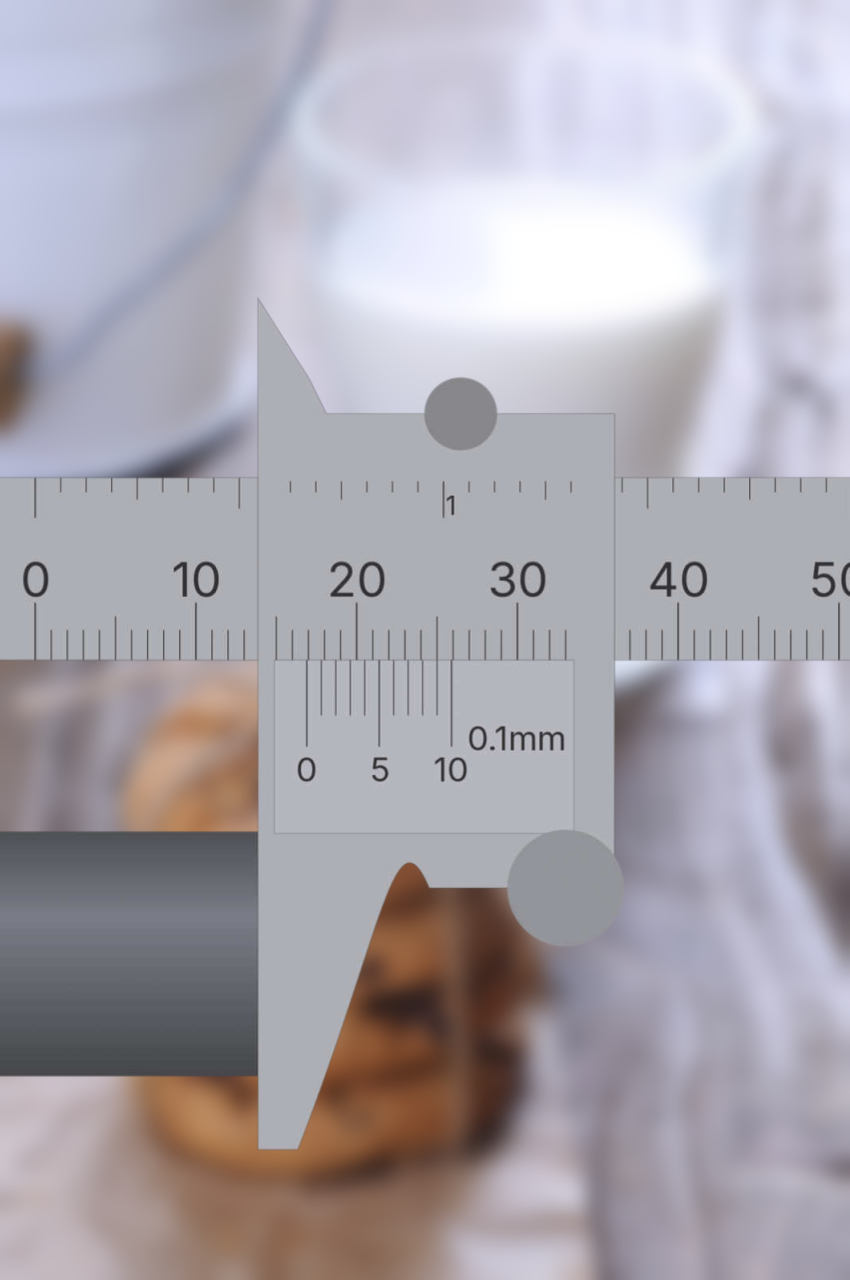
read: {"value": 16.9, "unit": "mm"}
